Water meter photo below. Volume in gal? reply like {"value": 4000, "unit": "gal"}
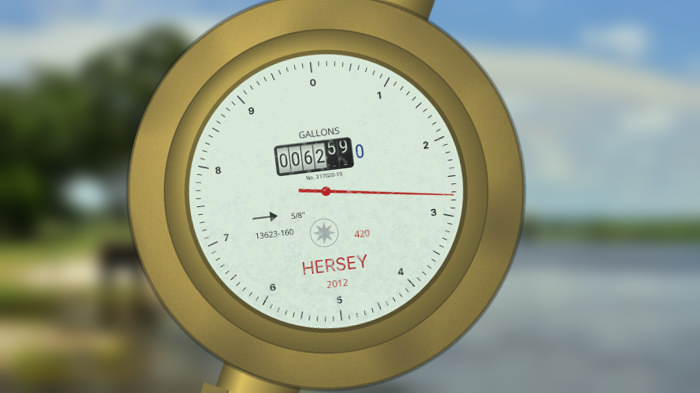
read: {"value": 62592.7, "unit": "gal"}
